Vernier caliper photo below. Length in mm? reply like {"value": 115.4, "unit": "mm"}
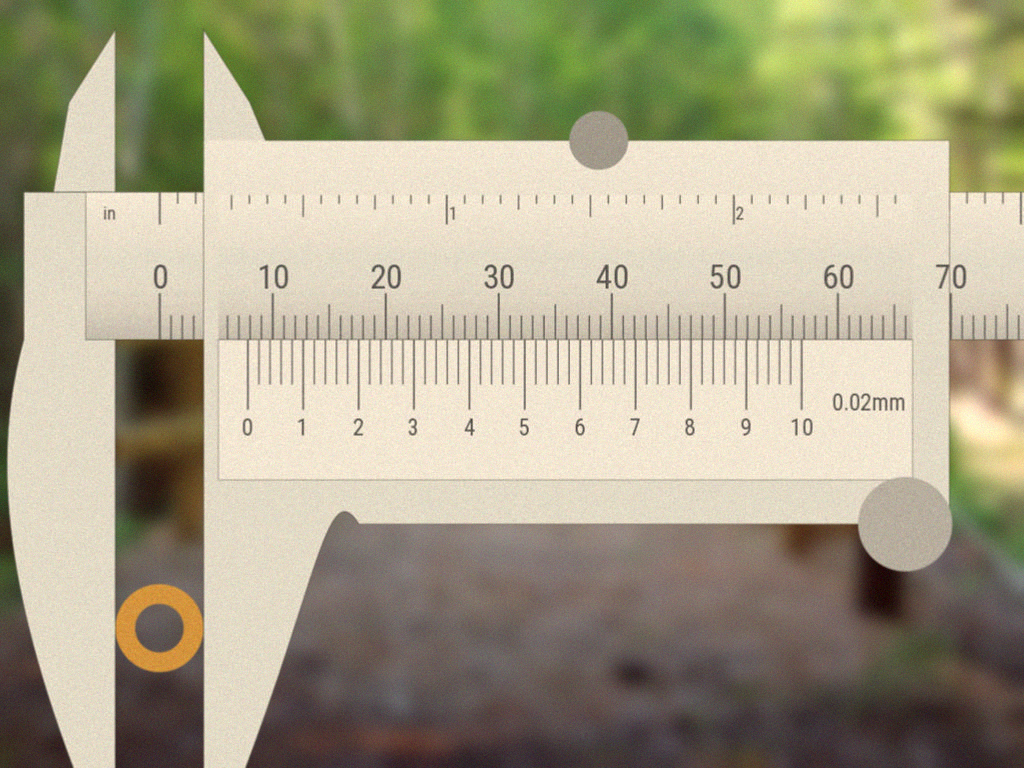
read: {"value": 7.8, "unit": "mm"}
